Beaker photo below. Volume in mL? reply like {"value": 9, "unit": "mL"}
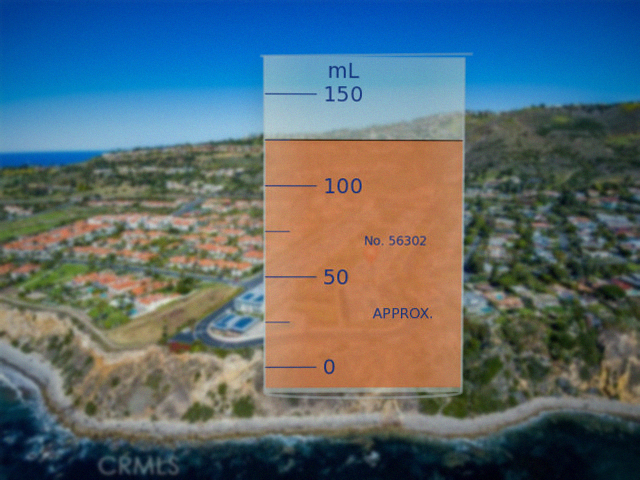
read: {"value": 125, "unit": "mL"}
